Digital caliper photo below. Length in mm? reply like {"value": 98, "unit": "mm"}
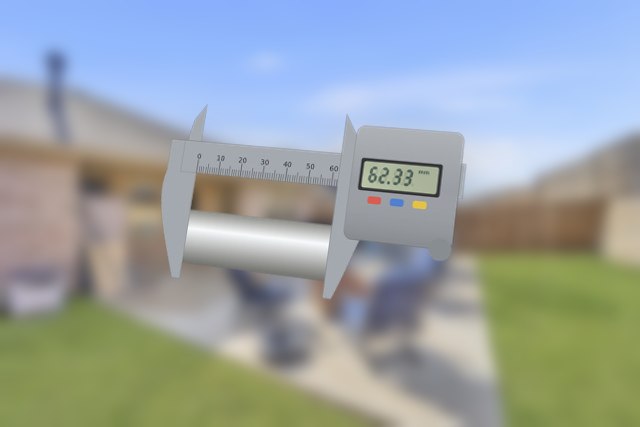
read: {"value": 62.33, "unit": "mm"}
